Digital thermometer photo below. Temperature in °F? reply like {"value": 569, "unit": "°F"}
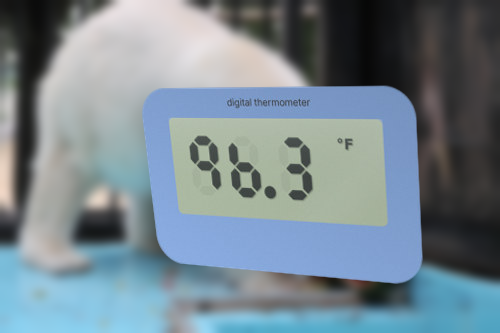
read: {"value": 96.3, "unit": "°F"}
